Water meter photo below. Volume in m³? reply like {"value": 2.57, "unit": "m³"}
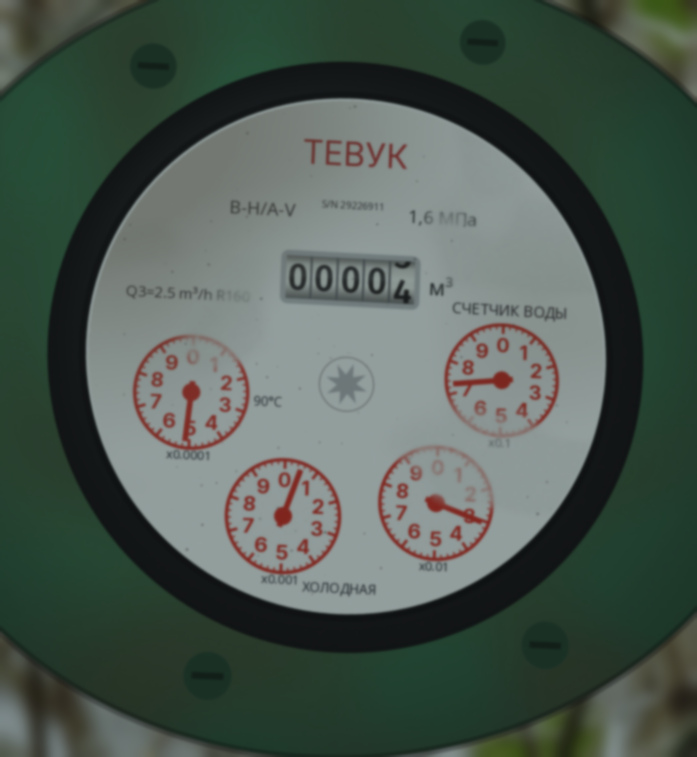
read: {"value": 3.7305, "unit": "m³"}
